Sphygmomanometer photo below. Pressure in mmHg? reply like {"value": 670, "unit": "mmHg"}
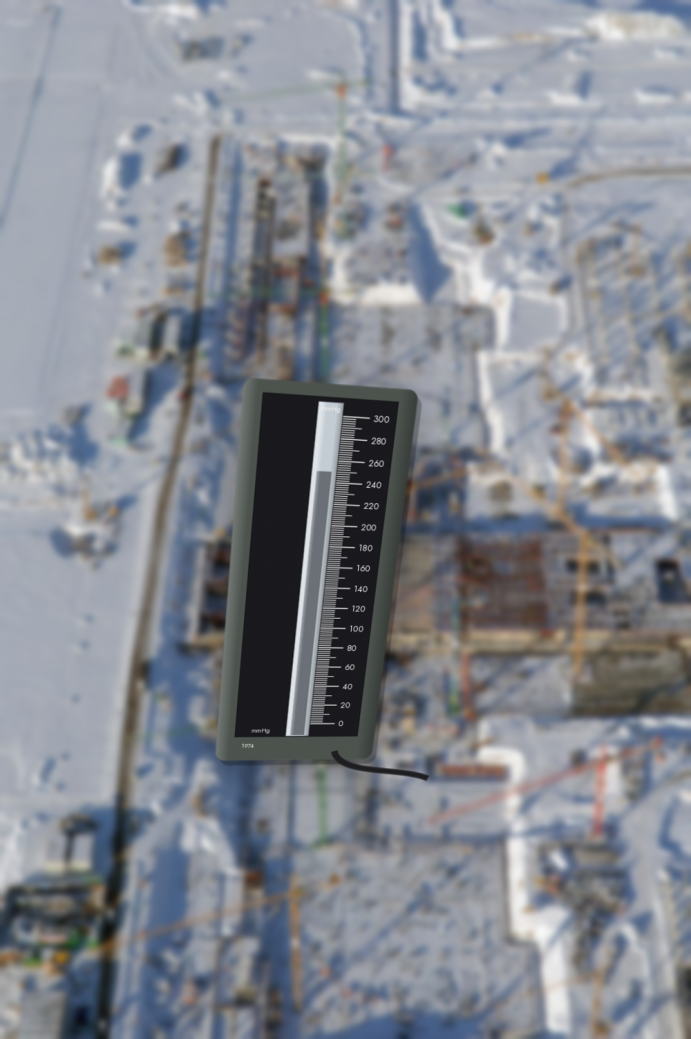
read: {"value": 250, "unit": "mmHg"}
